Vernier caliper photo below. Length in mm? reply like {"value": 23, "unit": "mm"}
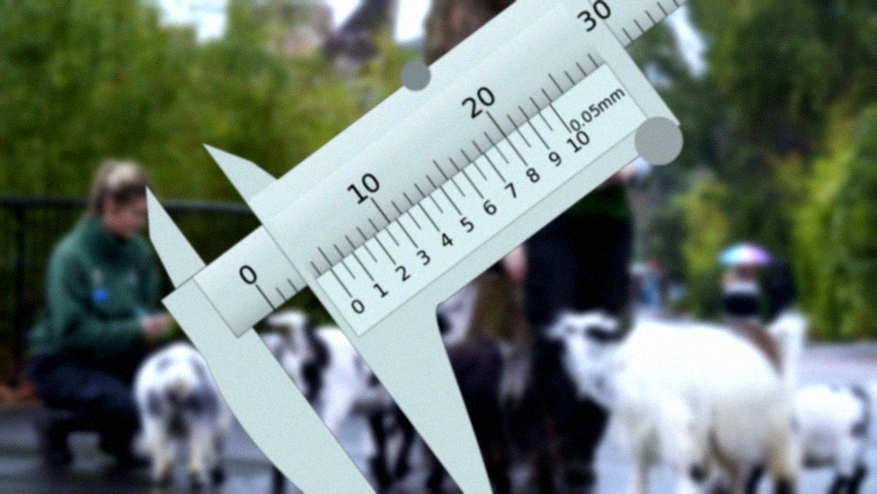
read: {"value": 4.8, "unit": "mm"}
